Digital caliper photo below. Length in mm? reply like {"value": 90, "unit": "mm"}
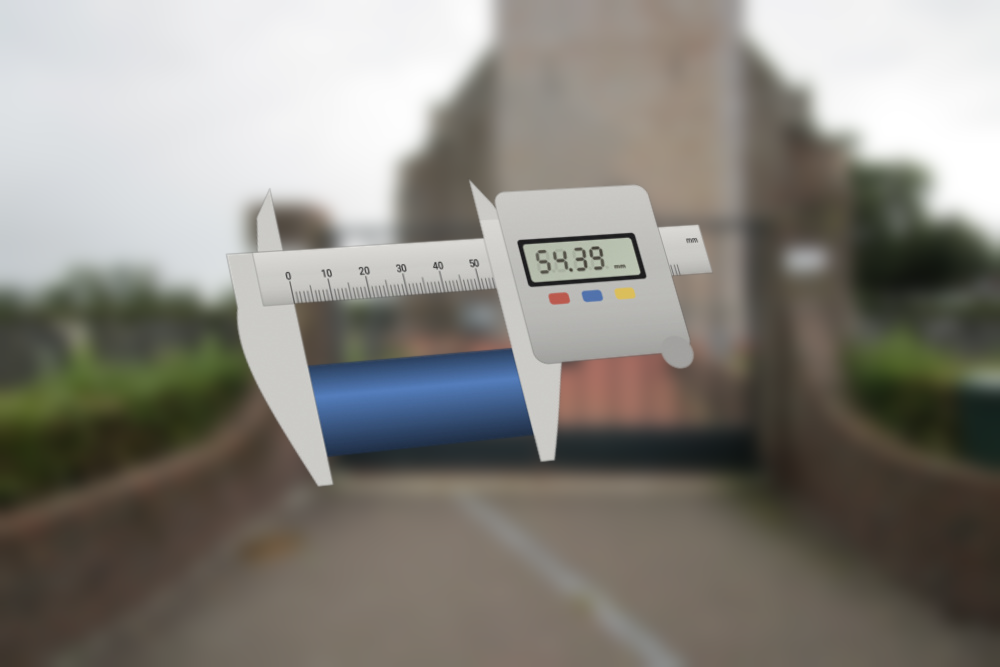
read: {"value": 54.39, "unit": "mm"}
